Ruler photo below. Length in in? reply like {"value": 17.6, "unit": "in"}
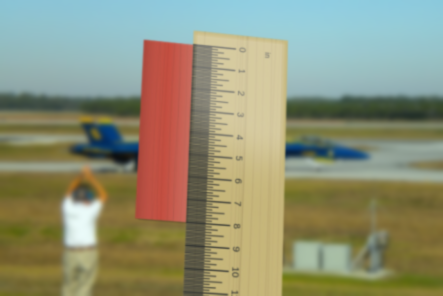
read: {"value": 8, "unit": "in"}
